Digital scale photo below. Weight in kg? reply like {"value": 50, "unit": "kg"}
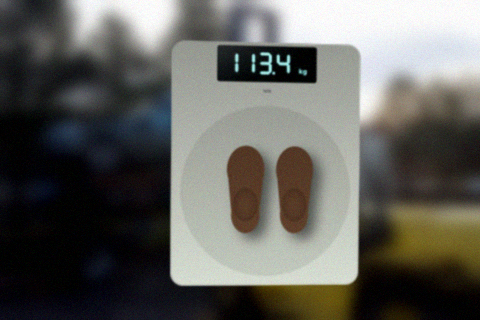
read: {"value": 113.4, "unit": "kg"}
